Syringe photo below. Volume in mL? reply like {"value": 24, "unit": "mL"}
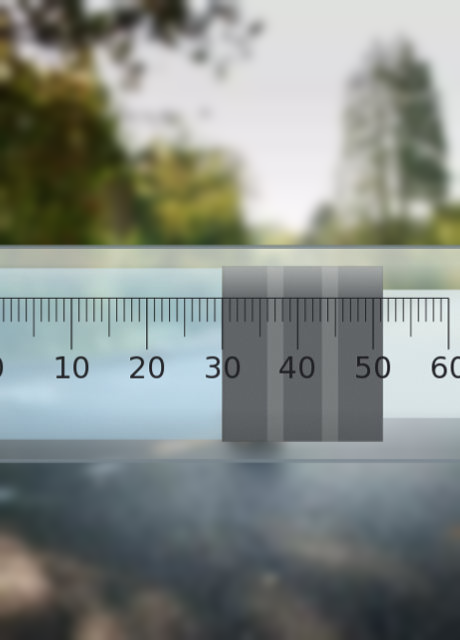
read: {"value": 30, "unit": "mL"}
